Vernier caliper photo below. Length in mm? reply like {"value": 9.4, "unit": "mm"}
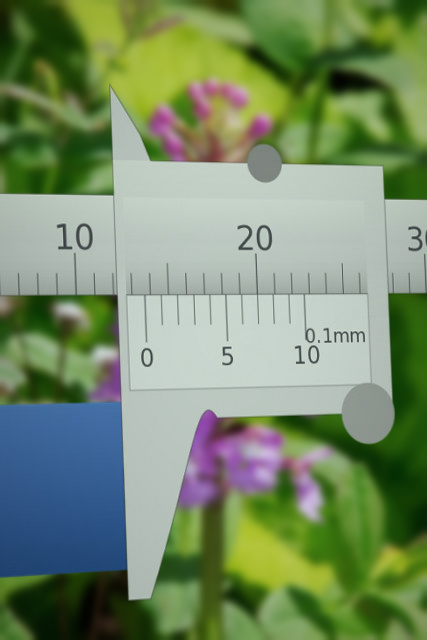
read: {"value": 13.7, "unit": "mm"}
